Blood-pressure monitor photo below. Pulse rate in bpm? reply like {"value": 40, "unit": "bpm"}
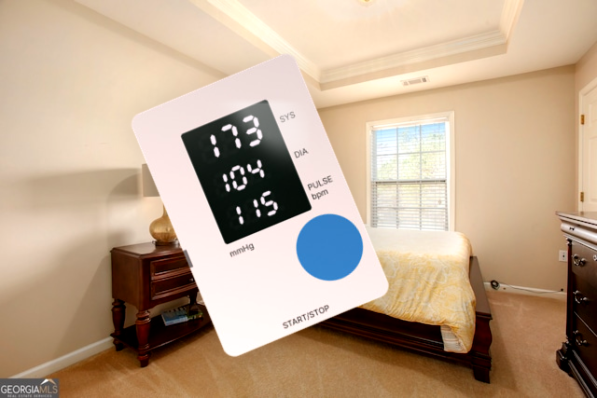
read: {"value": 115, "unit": "bpm"}
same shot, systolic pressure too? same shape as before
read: {"value": 173, "unit": "mmHg"}
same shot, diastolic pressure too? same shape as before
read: {"value": 104, "unit": "mmHg"}
